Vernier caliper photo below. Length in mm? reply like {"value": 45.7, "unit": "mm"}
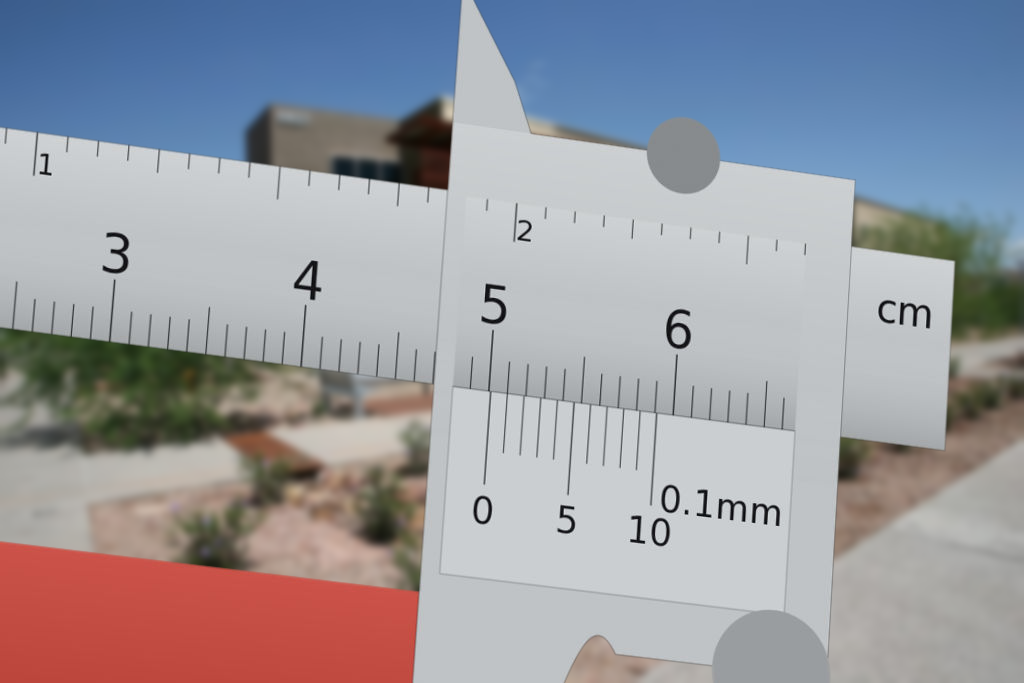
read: {"value": 50.1, "unit": "mm"}
